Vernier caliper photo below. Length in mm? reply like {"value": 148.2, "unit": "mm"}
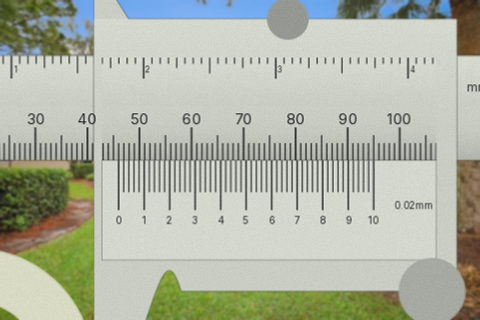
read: {"value": 46.0, "unit": "mm"}
